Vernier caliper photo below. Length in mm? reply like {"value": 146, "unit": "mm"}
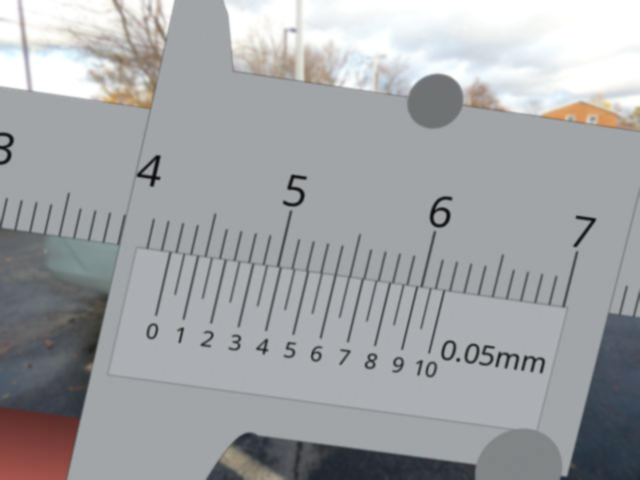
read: {"value": 42.6, "unit": "mm"}
